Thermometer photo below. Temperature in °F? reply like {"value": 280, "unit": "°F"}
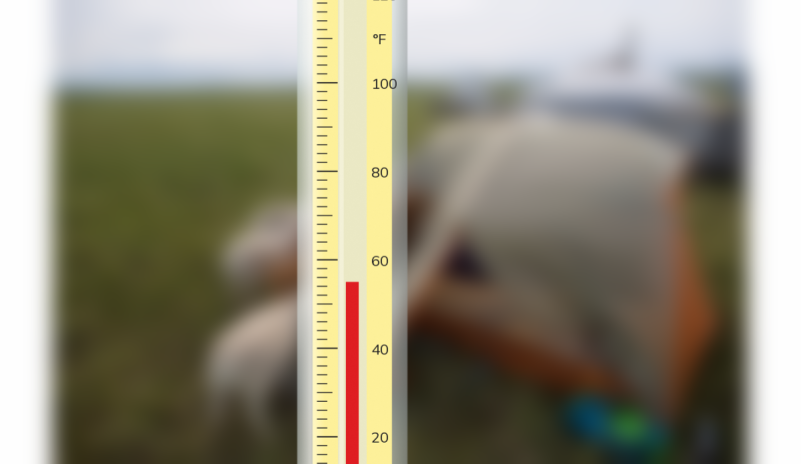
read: {"value": 55, "unit": "°F"}
